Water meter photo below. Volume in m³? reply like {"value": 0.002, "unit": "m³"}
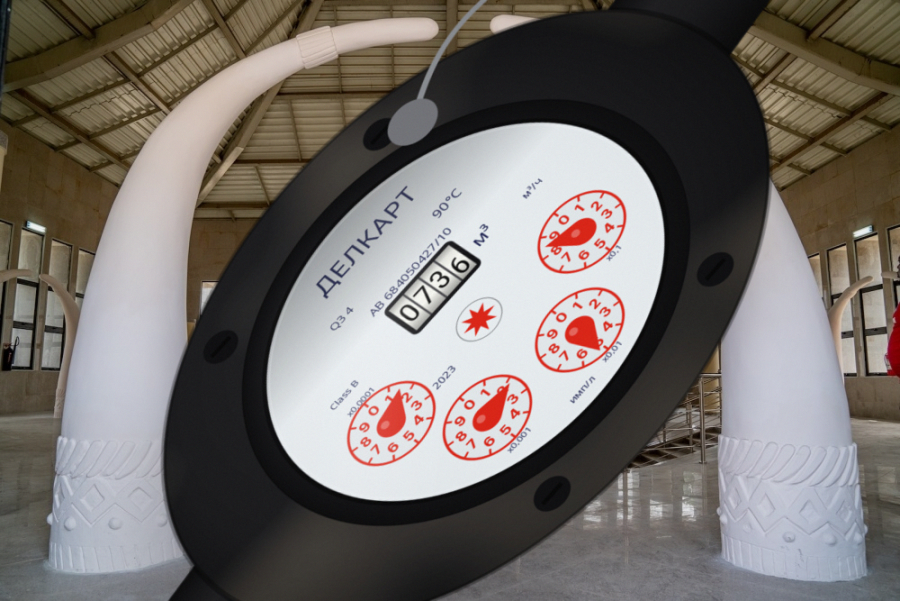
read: {"value": 735.8521, "unit": "m³"}
